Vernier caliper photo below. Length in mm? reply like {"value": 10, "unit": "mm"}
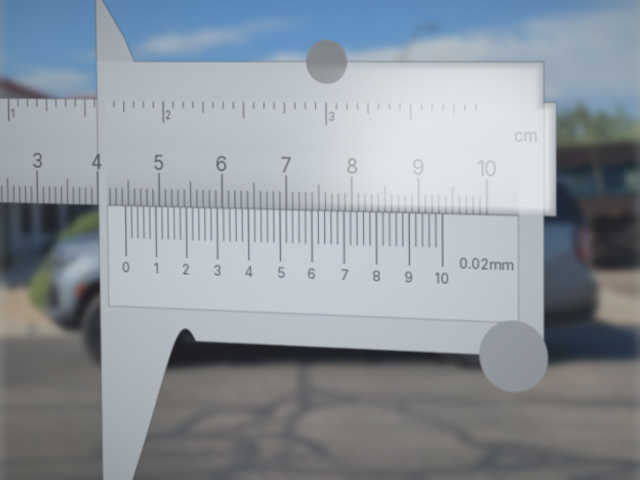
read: {"value": 44.5, "unit": "mm"}
